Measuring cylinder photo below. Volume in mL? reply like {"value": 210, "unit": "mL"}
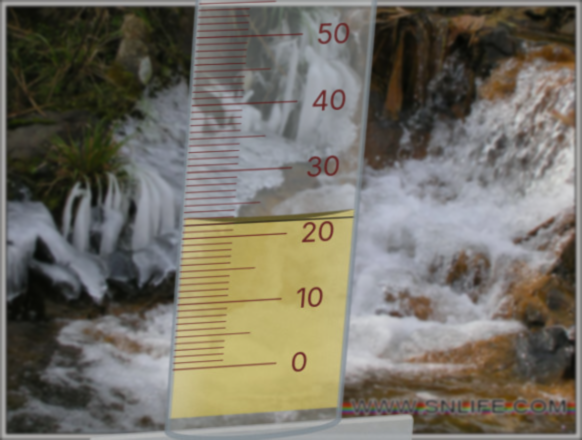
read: {"value": 22, "unit": "mL"}
